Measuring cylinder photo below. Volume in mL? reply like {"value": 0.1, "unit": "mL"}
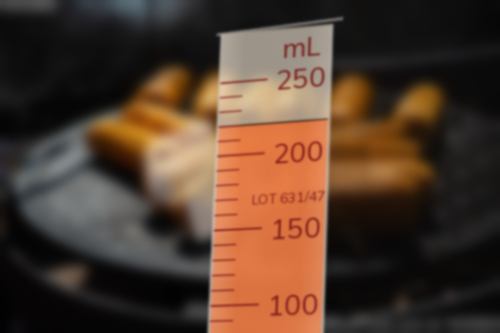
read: {"value": 220, "unit": "mL"}
